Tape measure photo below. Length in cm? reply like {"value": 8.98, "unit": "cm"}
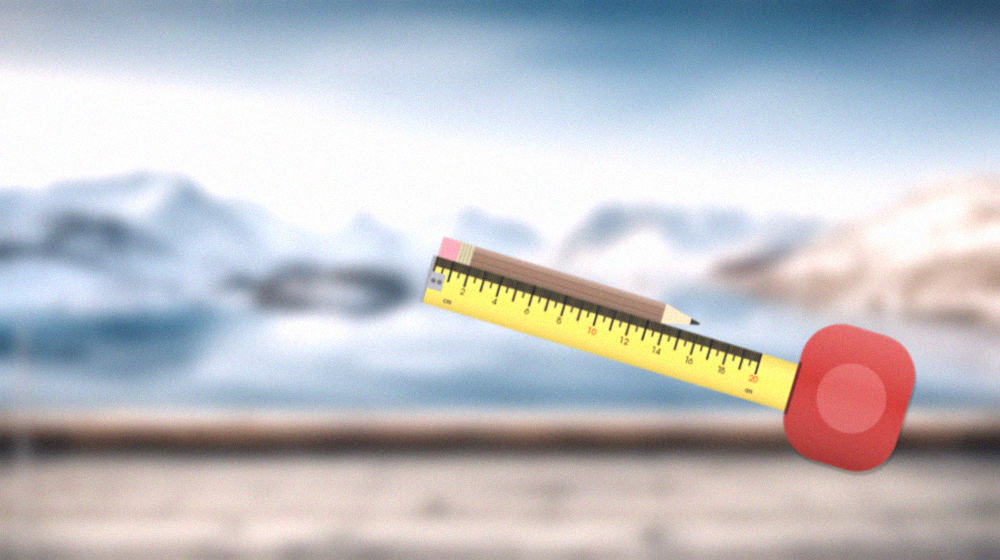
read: {"value": 16, "unit": "cm"}
